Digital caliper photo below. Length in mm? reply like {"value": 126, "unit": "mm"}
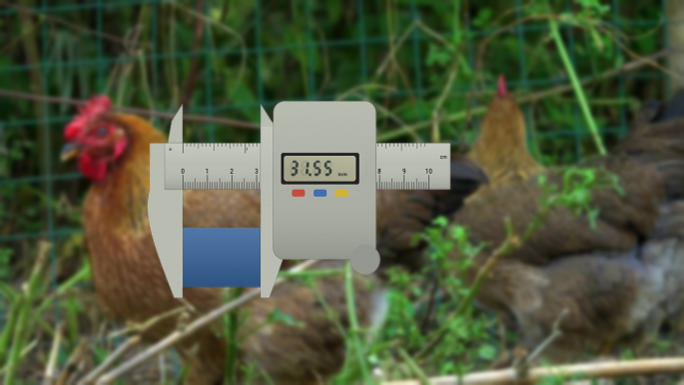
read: {"value": 31.55, "unit": "mm"}
